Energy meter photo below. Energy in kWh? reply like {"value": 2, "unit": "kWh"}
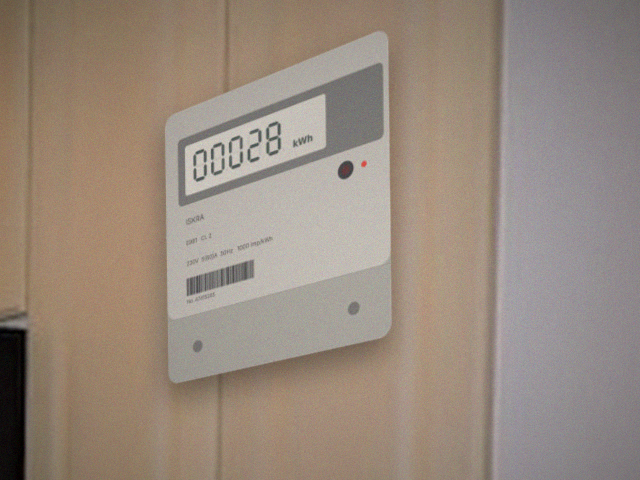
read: {"value": 28, "unit": "kWh"}
